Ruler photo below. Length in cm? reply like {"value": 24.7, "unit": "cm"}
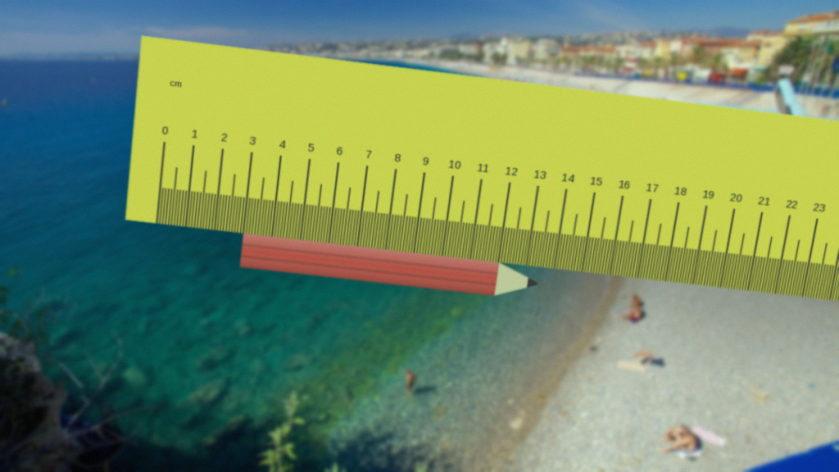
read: {"value": 10.5, "unit": "cm"}
